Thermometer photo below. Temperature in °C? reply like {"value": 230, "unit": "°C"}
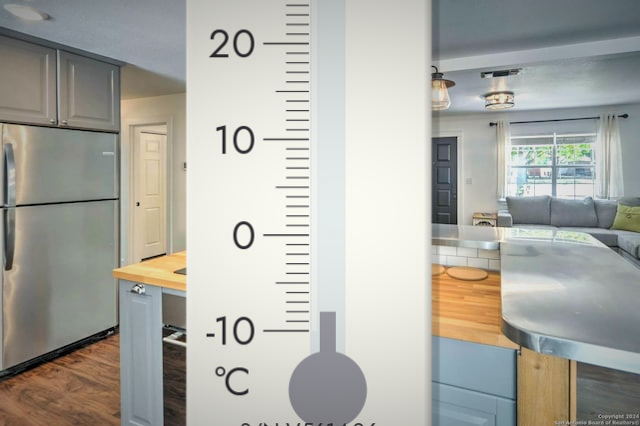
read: {"value": -8, "unit": "°C"}
